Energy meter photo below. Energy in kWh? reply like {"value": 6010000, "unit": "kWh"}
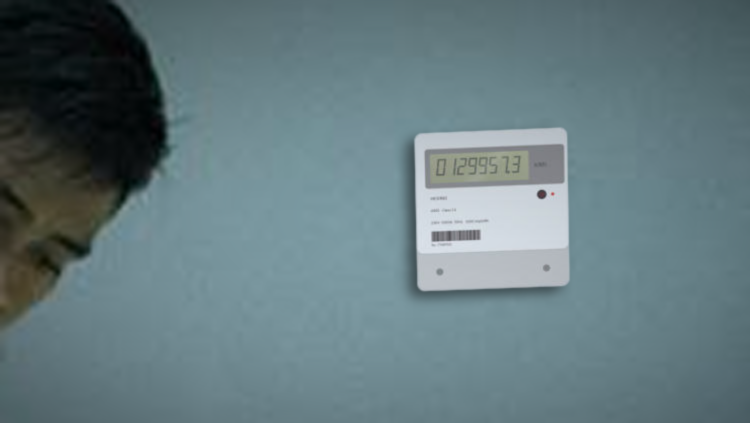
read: {"value": 129957.3, "unit": "kWh"}
